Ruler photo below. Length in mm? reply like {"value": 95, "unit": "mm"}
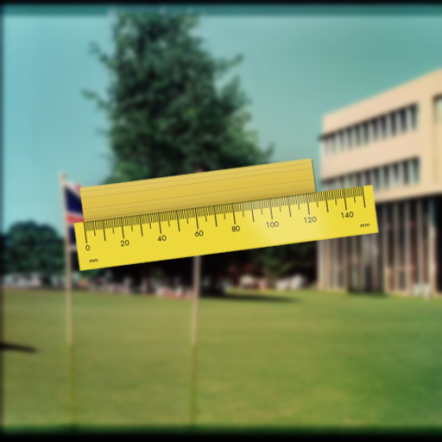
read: {"value": 125, "unit": "mm"}
